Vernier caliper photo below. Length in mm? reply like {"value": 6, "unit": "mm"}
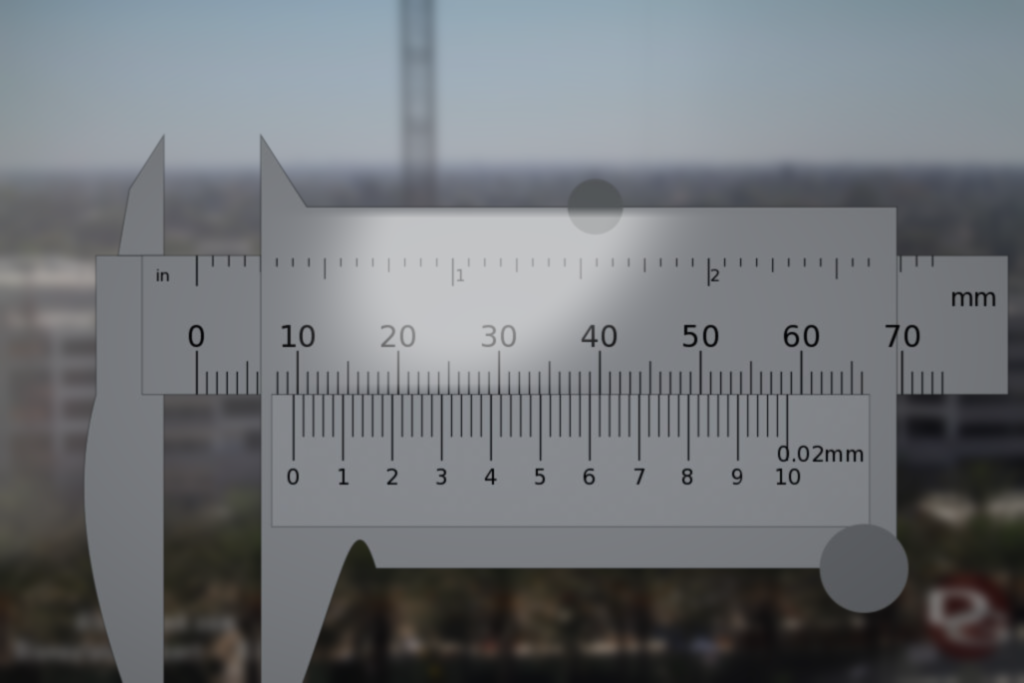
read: {"value": 9.6, "unit": "mm"}
